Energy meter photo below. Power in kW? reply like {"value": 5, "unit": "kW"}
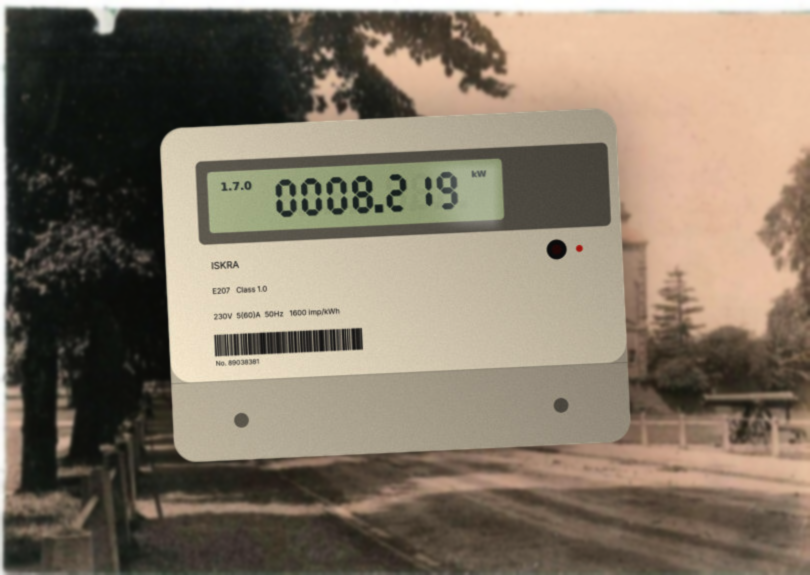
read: {"value": 8.219, "unit": "kW"}
